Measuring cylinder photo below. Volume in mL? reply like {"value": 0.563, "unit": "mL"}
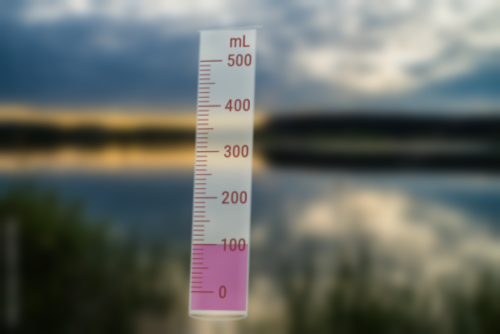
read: {"value": 100, "unit": "mL"}
